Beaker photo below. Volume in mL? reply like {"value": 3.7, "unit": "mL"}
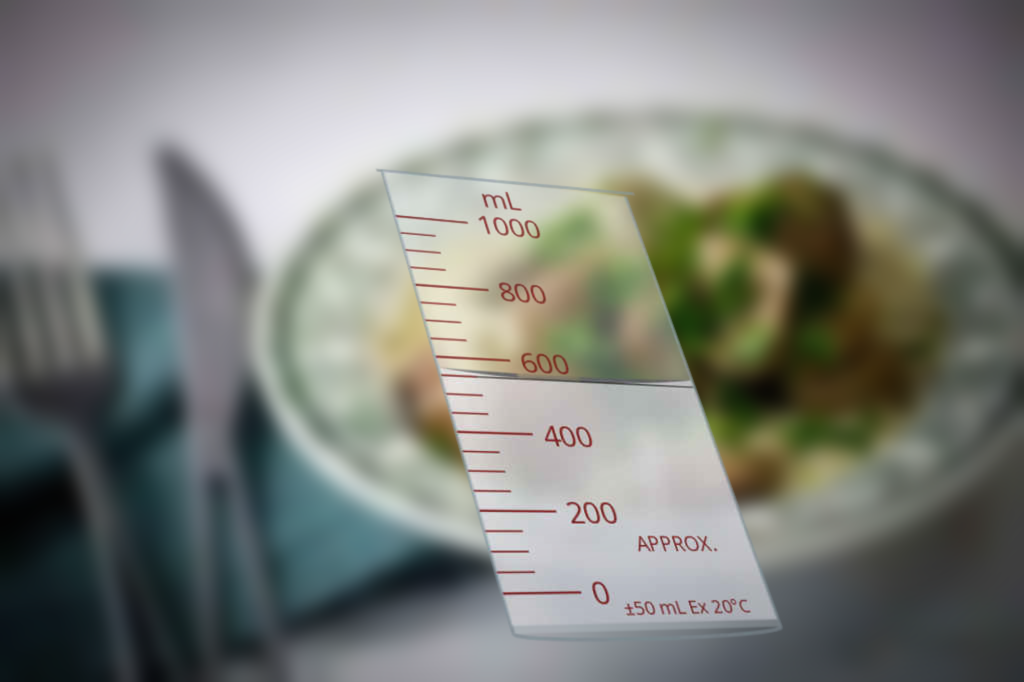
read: {"value": 550, "unit": "mL"}
